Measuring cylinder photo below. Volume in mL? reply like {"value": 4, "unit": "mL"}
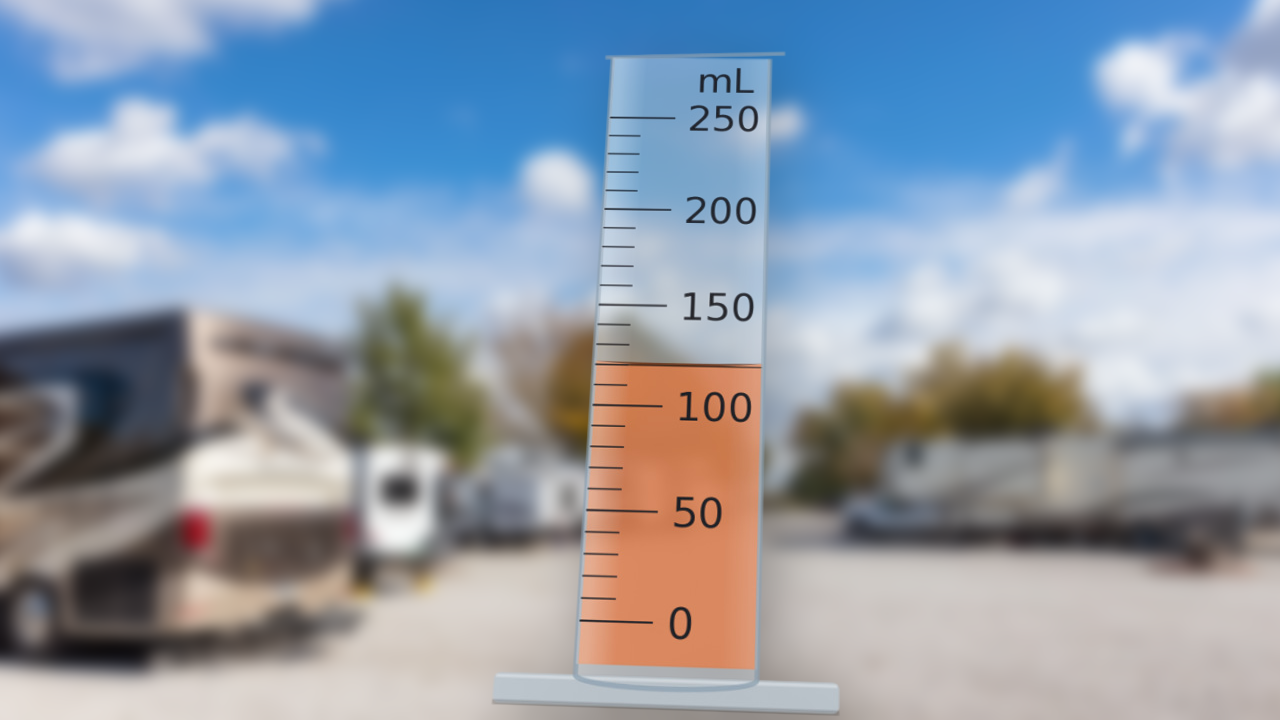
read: {"value": 120, "unit": "mL"}
